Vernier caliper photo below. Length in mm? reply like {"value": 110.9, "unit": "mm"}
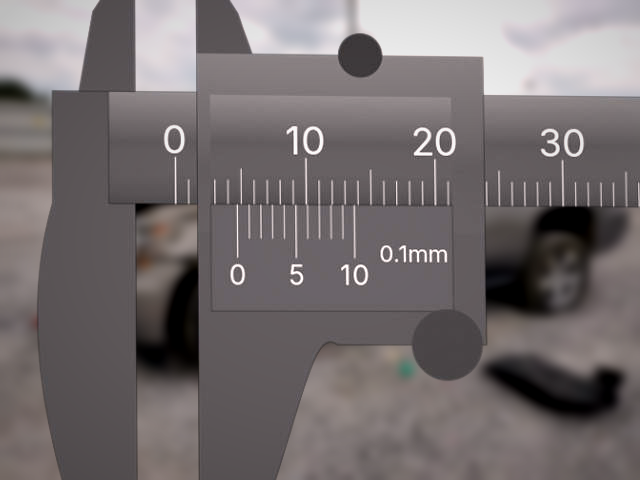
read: {"value": 4.7, "unit": "mm"}
